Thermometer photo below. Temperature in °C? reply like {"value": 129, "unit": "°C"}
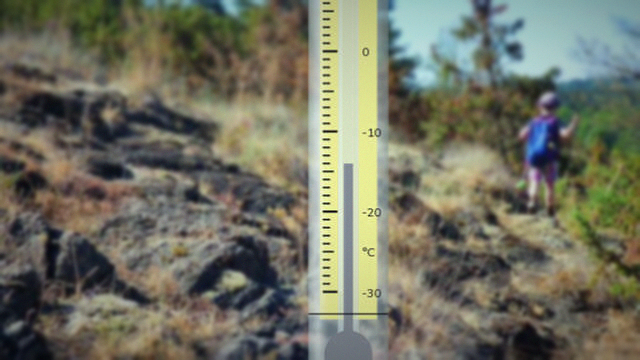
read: {"value": -14, "unit": "°C"}
